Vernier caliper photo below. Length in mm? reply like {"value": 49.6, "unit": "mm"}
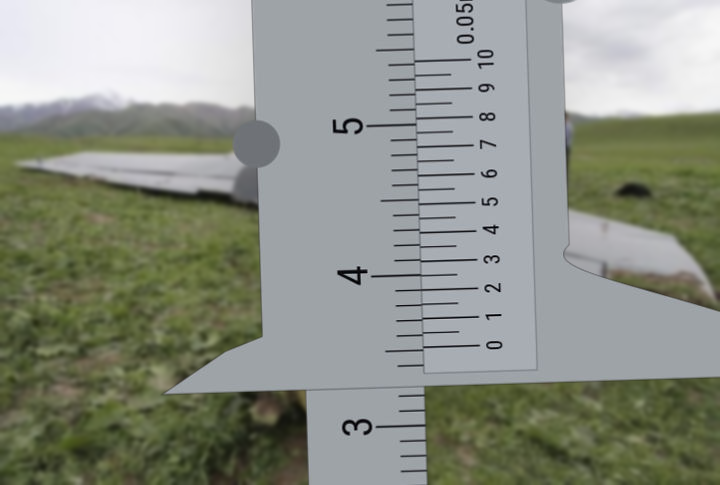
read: {"value": 35.2, "unit": "mm"}
